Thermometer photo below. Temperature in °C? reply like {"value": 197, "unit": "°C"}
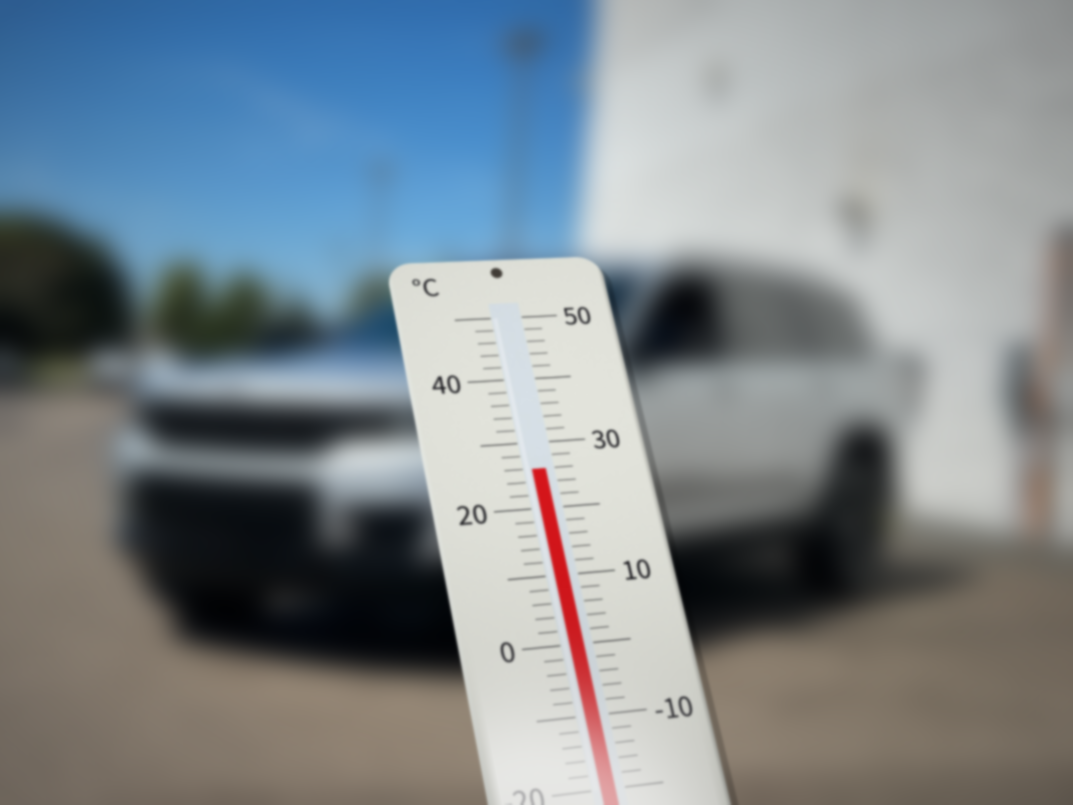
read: {"value": 26, "unit": "°C"}
